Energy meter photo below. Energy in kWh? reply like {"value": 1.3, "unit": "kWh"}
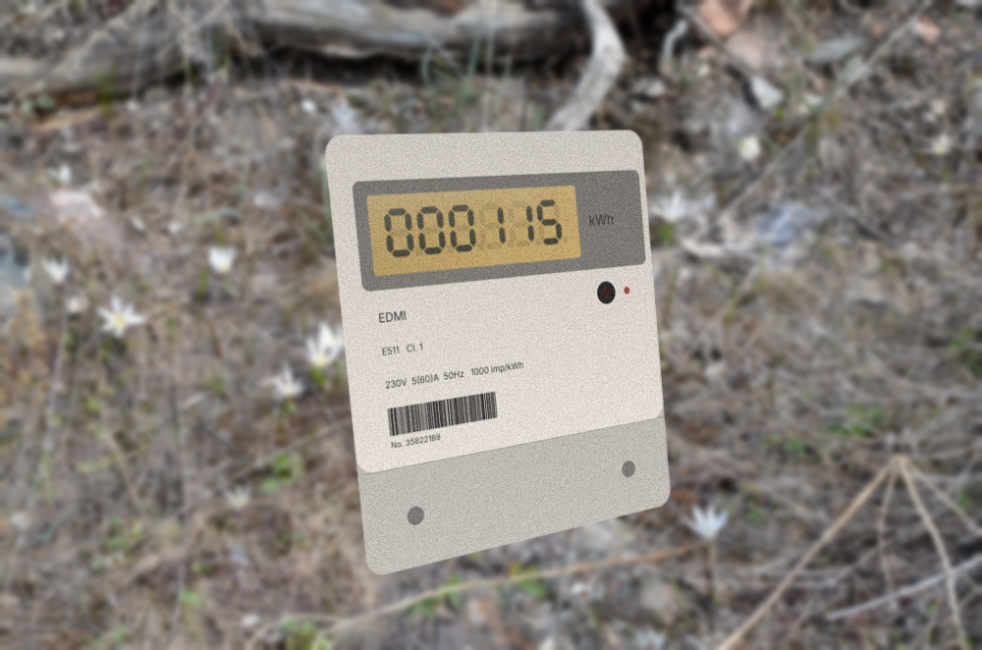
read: {"value": 115, "unit": "kWh"}
